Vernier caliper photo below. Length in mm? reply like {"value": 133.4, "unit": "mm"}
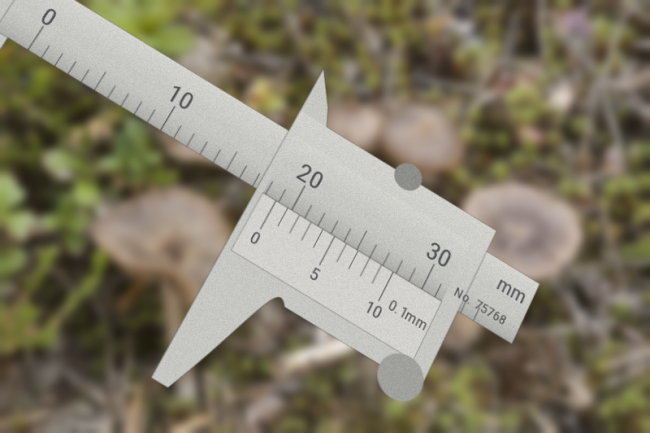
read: {"value": 18.8, "unit": "mm"}
